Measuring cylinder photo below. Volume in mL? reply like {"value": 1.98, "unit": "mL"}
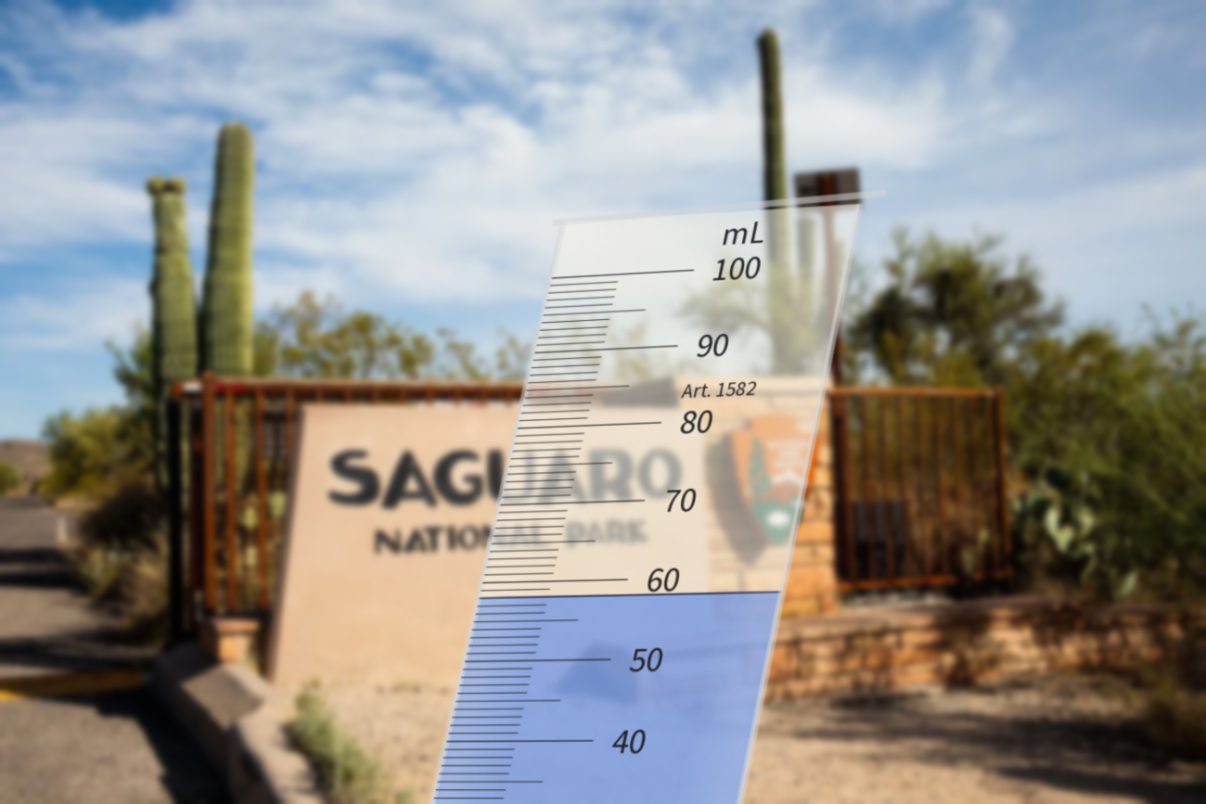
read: {"value": 58, "unit": "mL"}
